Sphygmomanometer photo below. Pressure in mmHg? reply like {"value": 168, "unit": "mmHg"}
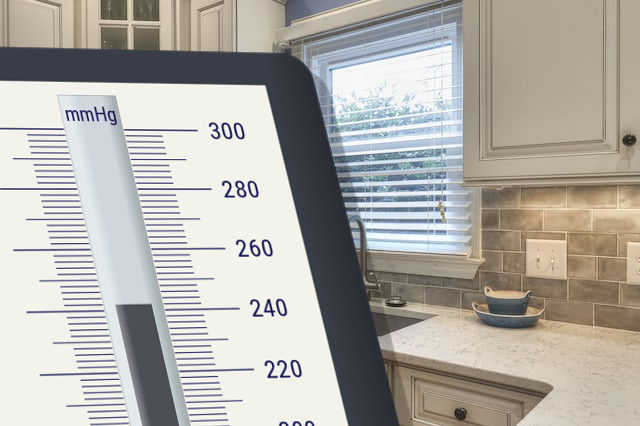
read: {"value": 242, "unit": "mmHg"}
